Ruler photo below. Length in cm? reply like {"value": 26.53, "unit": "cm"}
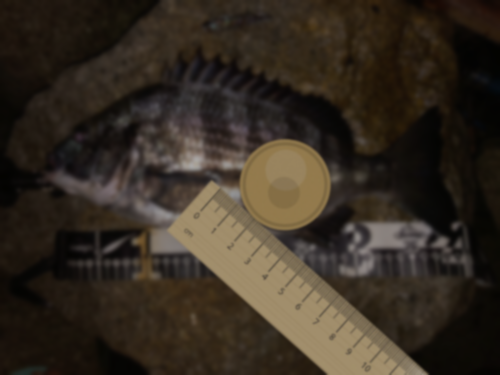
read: {"value": 4, "unit": "cm"}
